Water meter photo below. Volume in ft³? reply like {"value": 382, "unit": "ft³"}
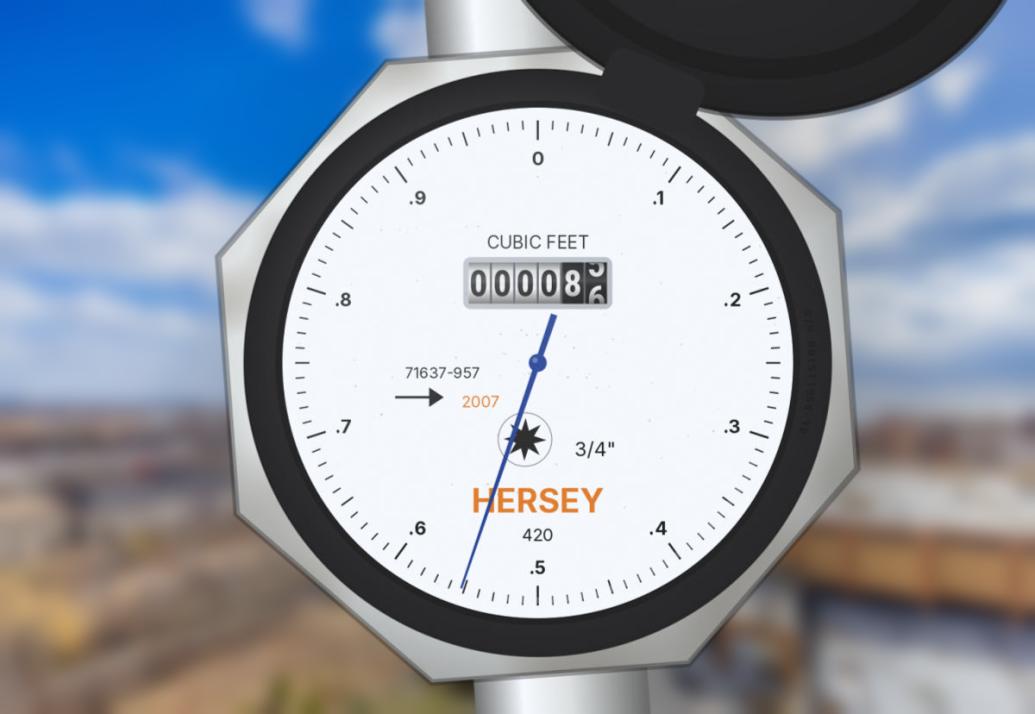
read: {"value": 85.55, "unit": "ft³"}
